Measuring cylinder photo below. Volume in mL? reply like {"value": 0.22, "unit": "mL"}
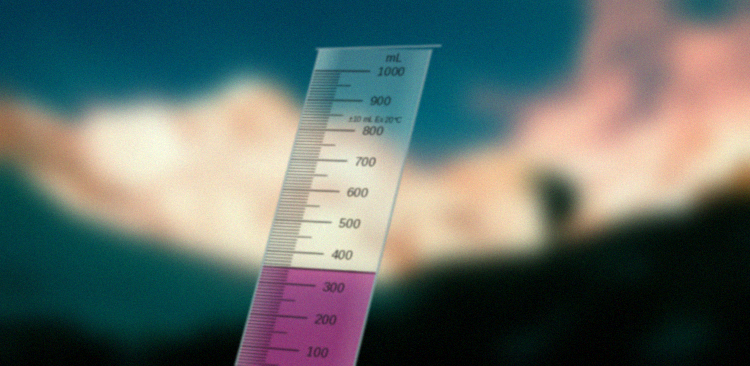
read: {"value": 350, "unit": "mL"}
